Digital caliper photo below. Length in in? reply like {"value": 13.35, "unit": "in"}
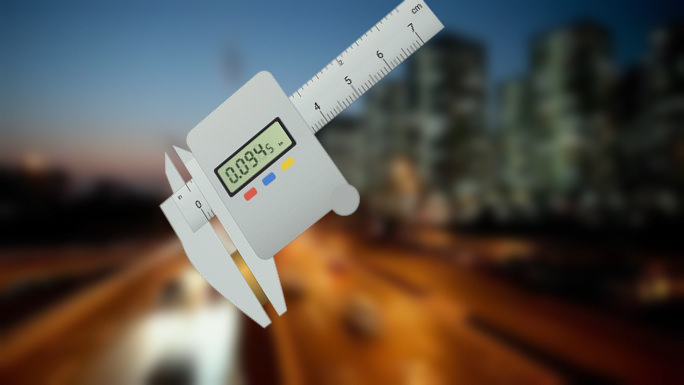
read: {"value": 0.0945, "unit": "in"}
